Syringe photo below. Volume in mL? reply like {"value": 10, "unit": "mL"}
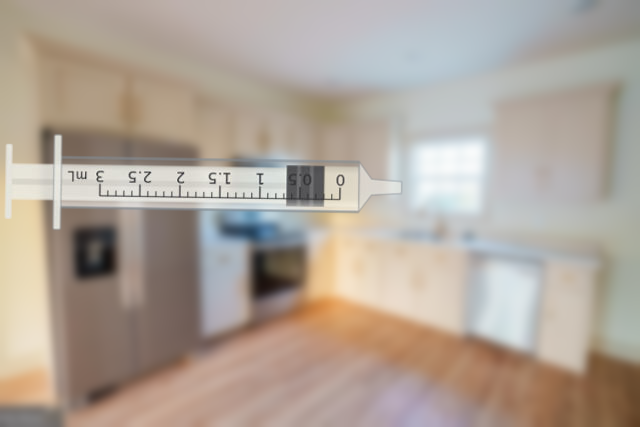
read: {"value": 0.2, "unit": "mL"}
